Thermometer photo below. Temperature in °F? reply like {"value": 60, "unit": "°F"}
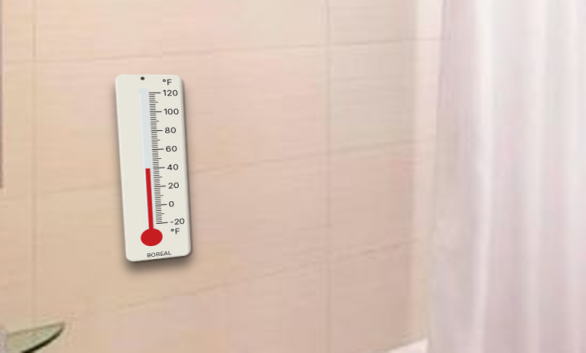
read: {"value": 40, "unit": "°F"}
